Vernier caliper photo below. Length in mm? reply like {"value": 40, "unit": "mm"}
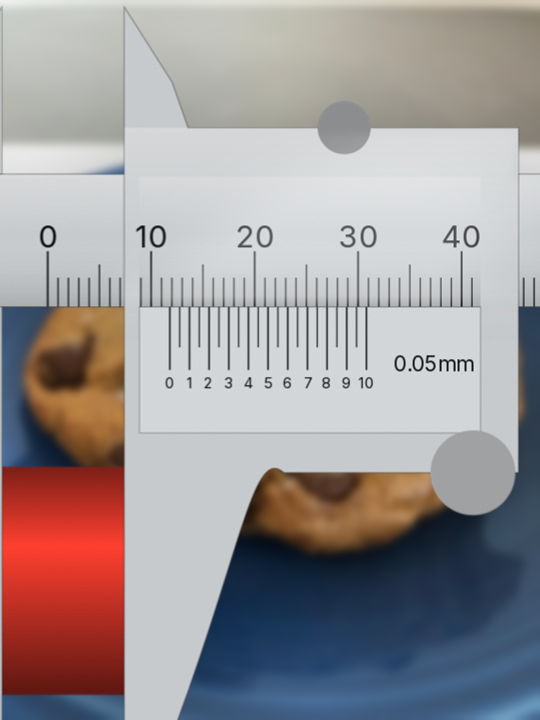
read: {"value": 11.8, "unit": "mm"}
